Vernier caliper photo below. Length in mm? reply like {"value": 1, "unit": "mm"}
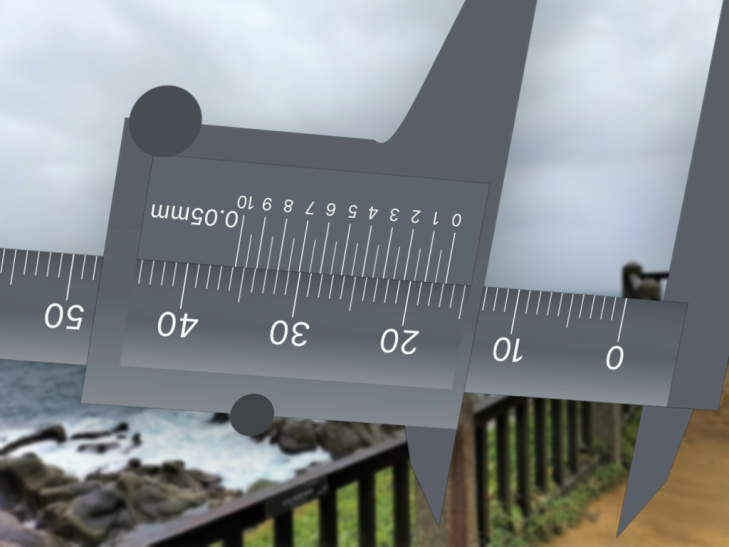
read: {"value": 16.8, "unit": "mm"}
